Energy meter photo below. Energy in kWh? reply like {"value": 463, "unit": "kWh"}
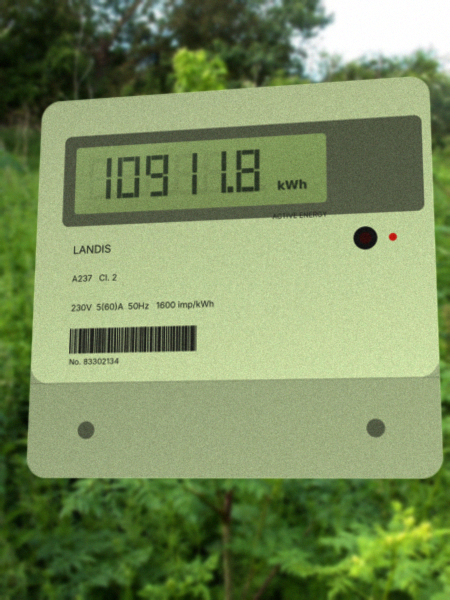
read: {"value": 10911.8, "unit": "kWh"}
